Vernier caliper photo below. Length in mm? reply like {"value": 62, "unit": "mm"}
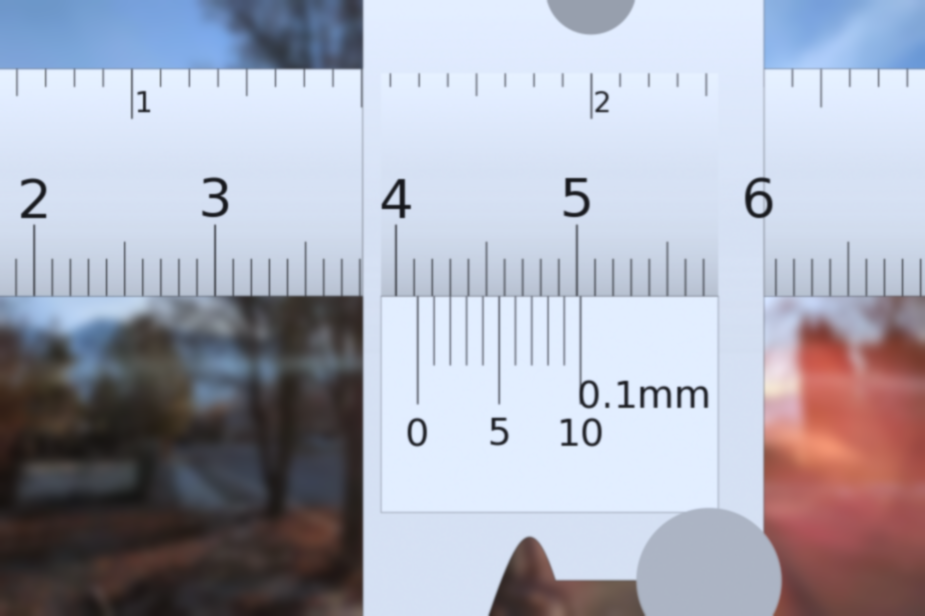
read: {"value": 41.2, "unit": "mm"}
